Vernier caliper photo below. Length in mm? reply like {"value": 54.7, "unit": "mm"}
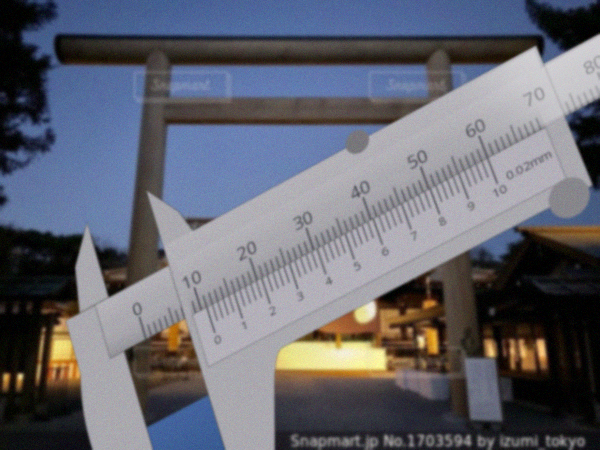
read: {"value": 11.0, "unit": "mm"}
